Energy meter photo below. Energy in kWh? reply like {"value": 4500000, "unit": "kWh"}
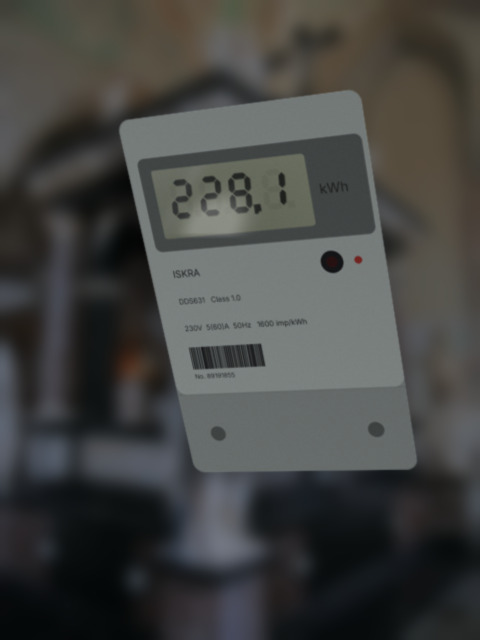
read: {"value": 228.1, "unit": "kWh"}
